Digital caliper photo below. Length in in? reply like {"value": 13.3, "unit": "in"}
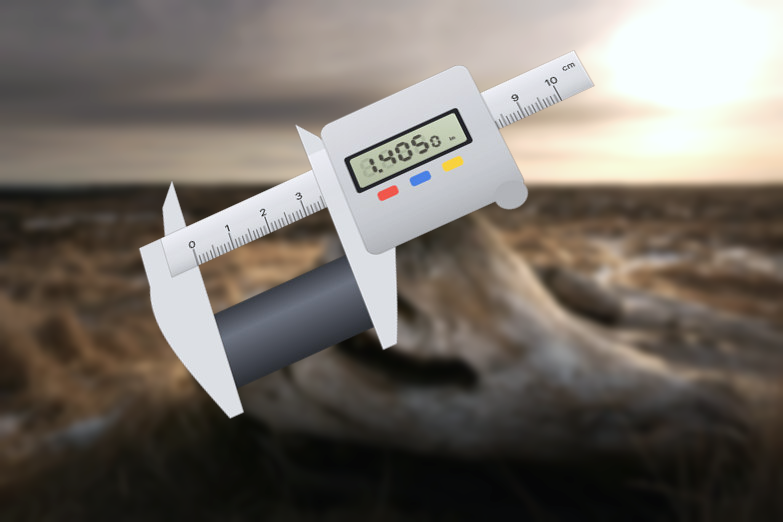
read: {"value": 1.4050, "unit": "in"}
